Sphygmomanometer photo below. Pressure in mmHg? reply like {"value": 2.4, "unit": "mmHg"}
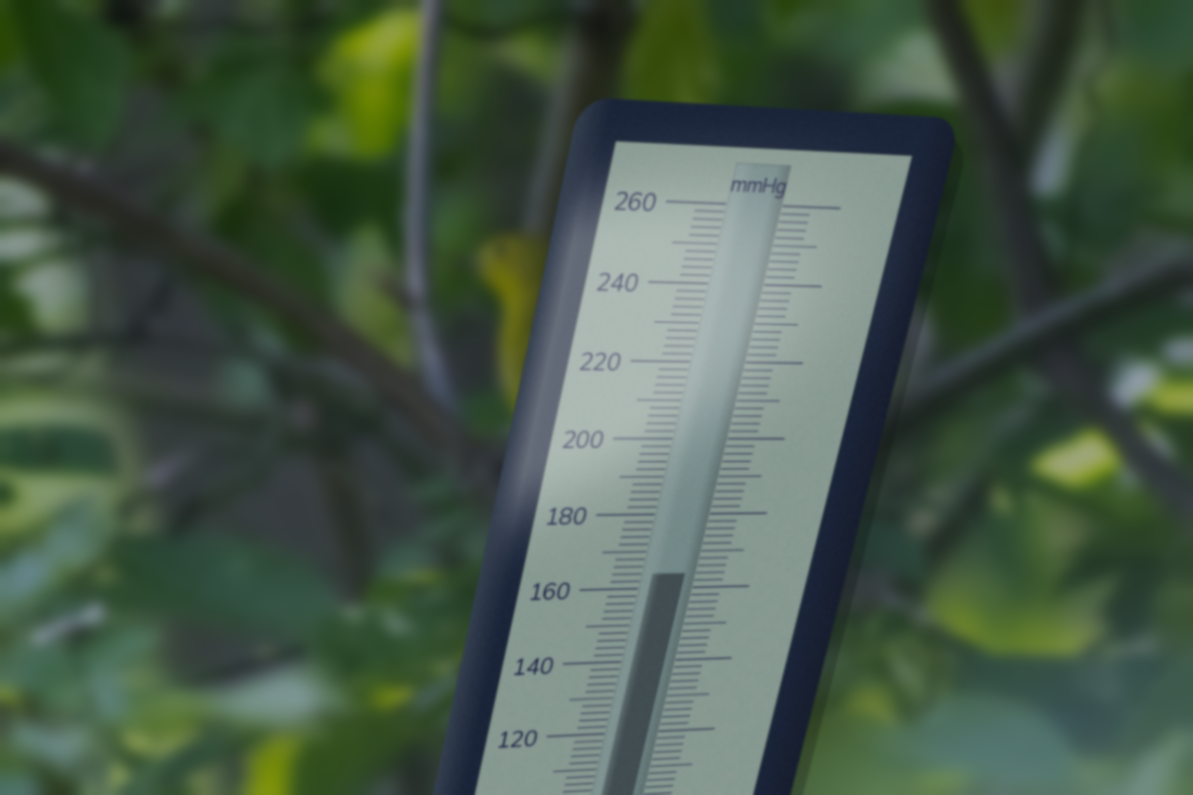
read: {"value": 164, "unit": "mmHg"}
